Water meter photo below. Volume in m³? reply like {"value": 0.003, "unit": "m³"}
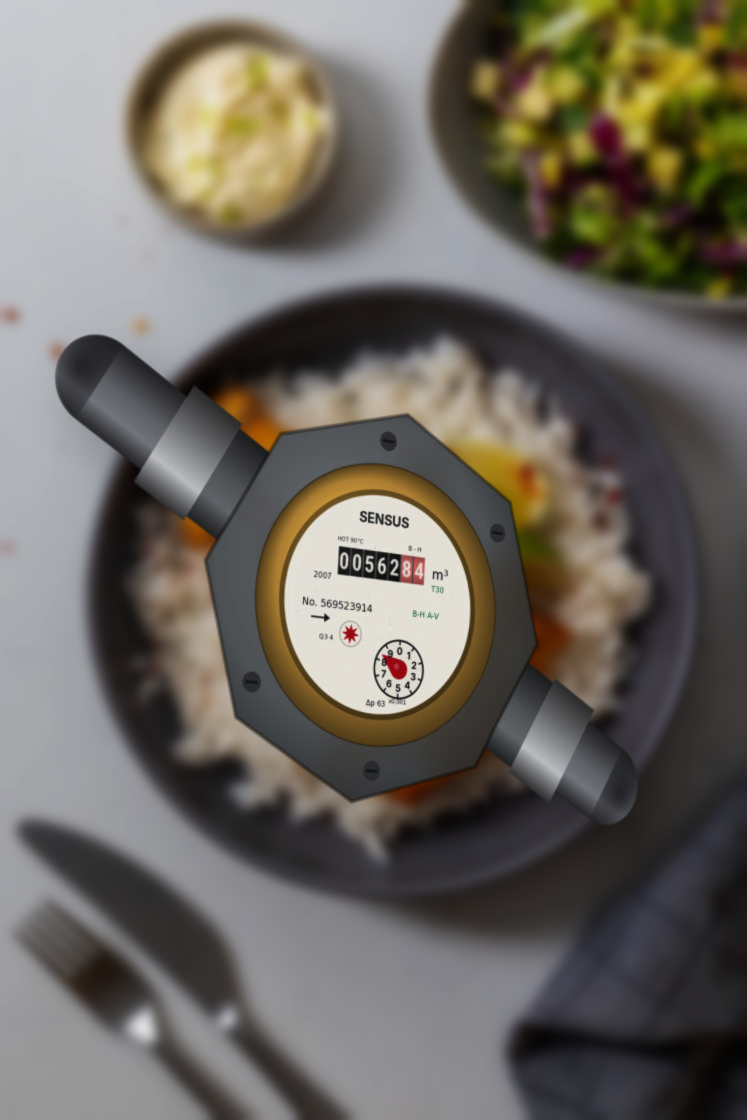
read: {"value": 562.848, "unit": "m³"}
